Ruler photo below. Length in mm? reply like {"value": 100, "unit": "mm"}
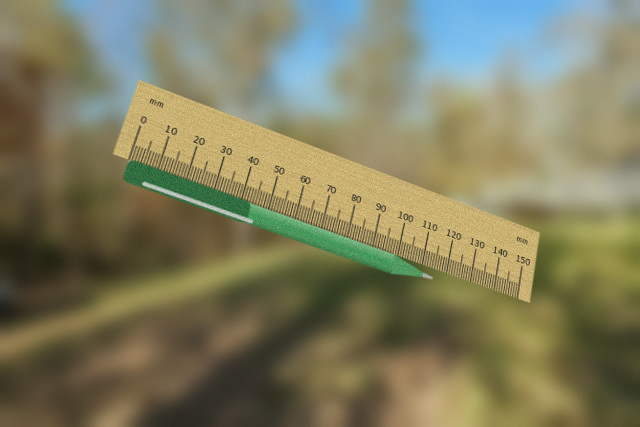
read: {"value": 115, "unit": "mm"}
